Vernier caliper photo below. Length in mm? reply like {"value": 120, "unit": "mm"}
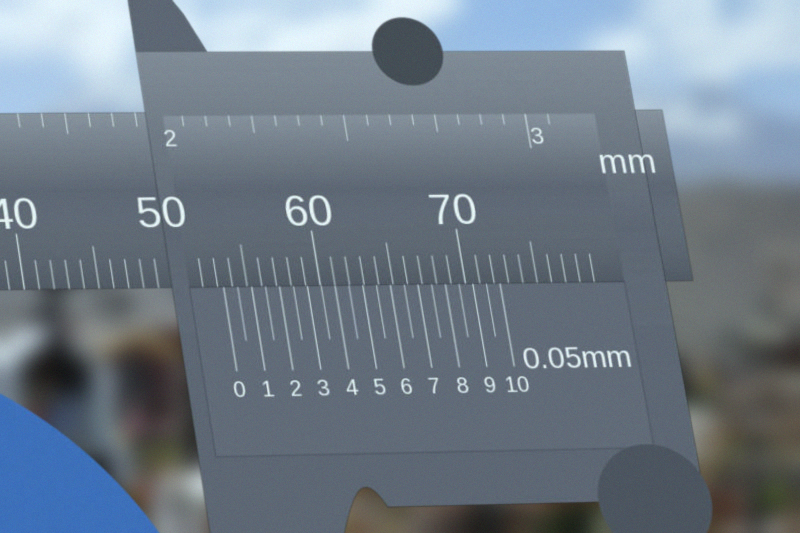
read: {"value": 53.4, "unit": "mm"}
